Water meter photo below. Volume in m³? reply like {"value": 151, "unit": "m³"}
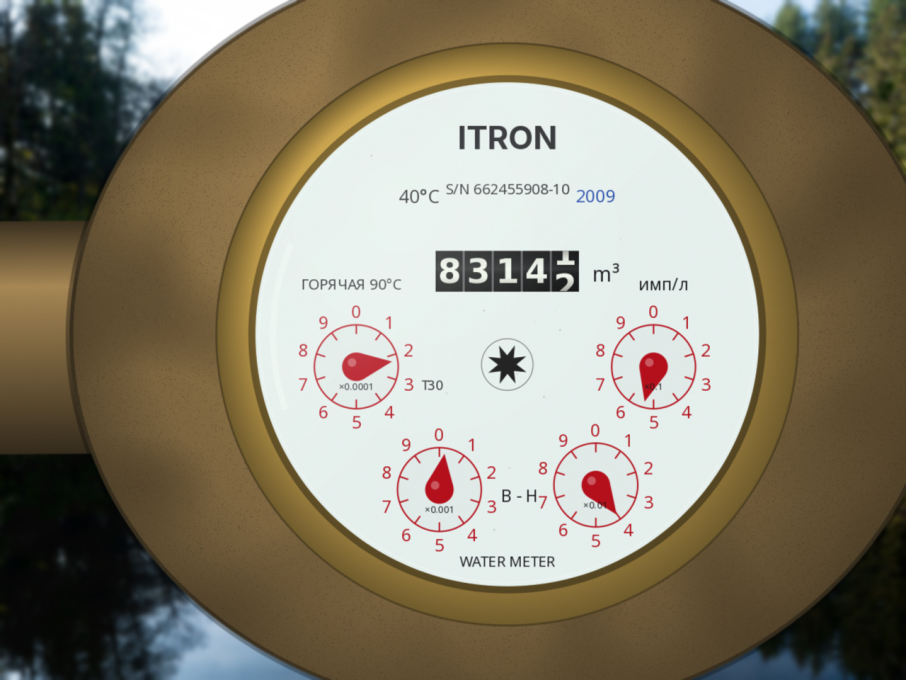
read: {"value": 83141.5402, "unit": "m³"}
